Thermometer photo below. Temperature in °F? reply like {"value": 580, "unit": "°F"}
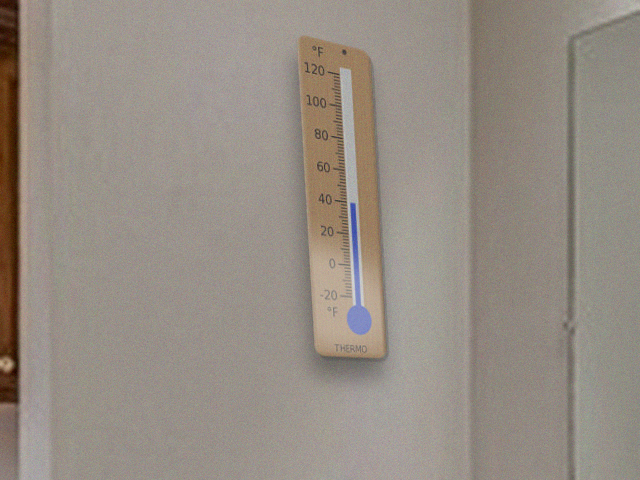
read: {"value": 40, "unit": "°F"}
